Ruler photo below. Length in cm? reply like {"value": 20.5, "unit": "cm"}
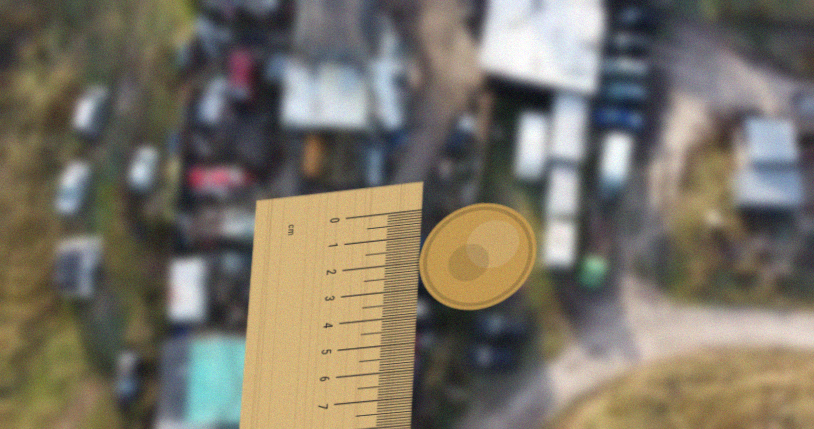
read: {"value": 4, "unit": "cm"}
